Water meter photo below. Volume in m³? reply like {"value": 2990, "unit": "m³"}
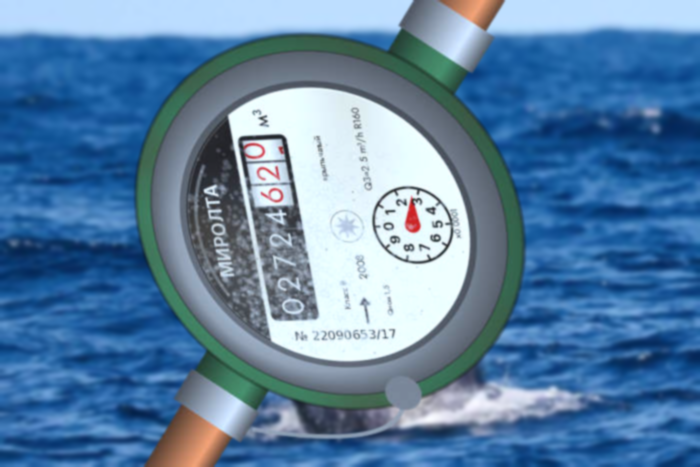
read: {"value": 2724.6202, "unit": "m³"}
